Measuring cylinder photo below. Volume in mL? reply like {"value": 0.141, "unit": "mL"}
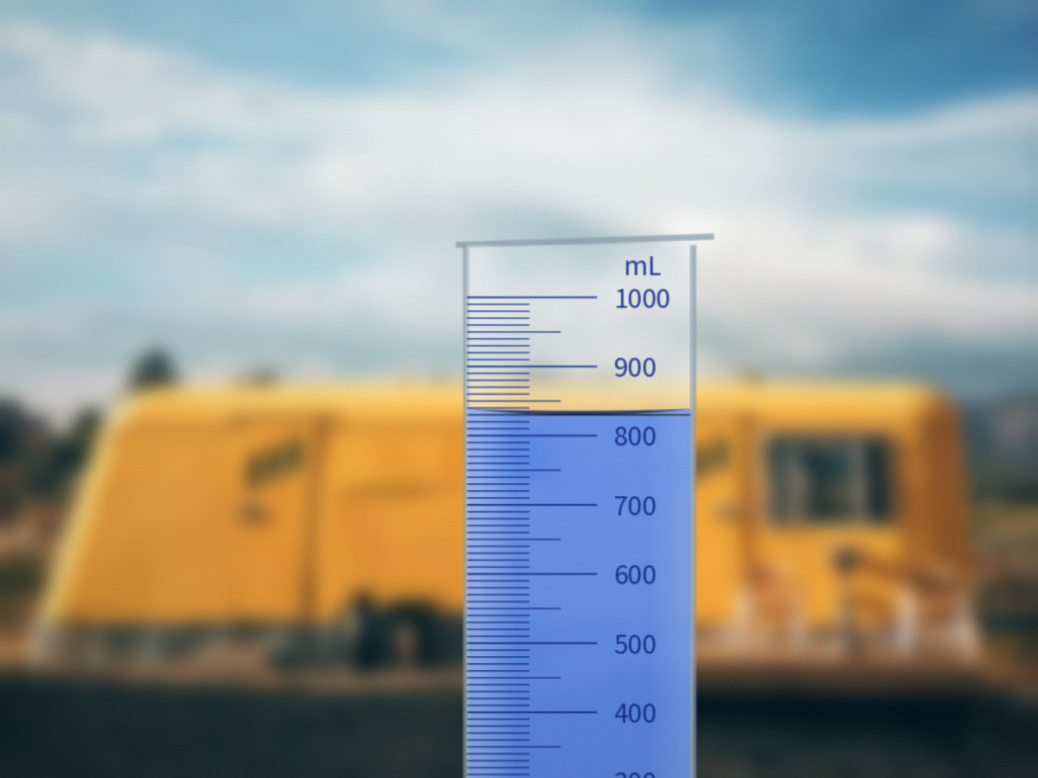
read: {"value": 830, "unit": "mL"}
